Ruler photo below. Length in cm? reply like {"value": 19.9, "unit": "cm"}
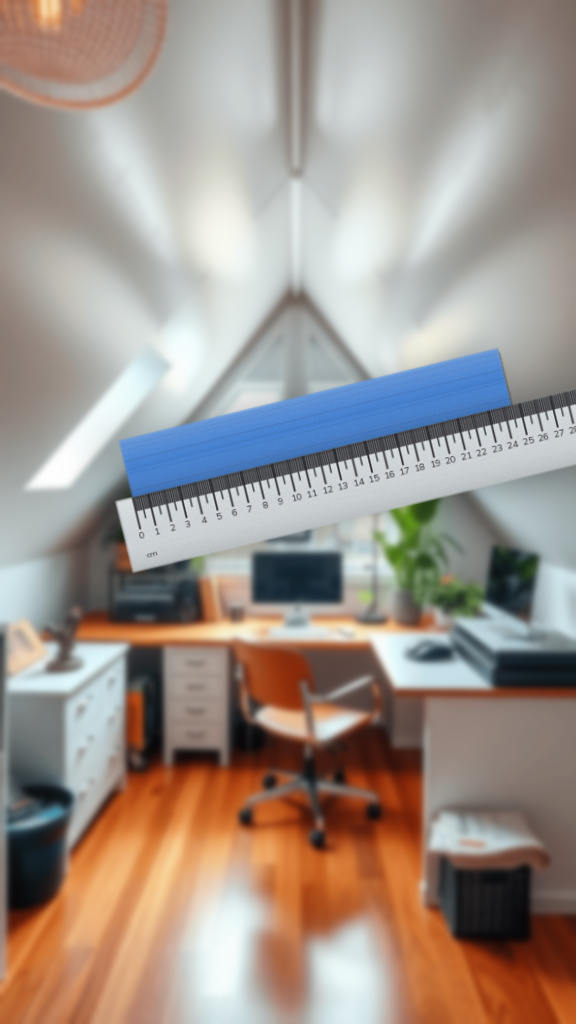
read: {"value": 24.5, "unit": "cm"}
